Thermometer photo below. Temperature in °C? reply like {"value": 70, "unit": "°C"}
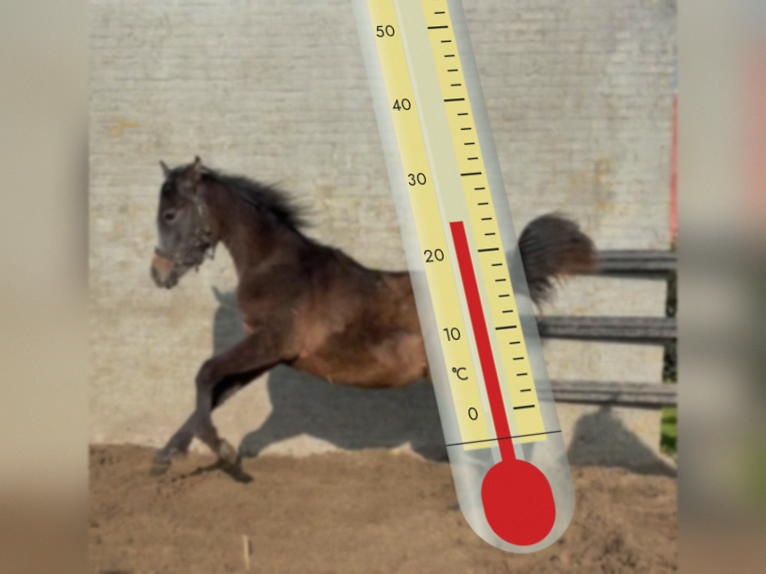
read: {"value": 24, "unit": "°C"}
